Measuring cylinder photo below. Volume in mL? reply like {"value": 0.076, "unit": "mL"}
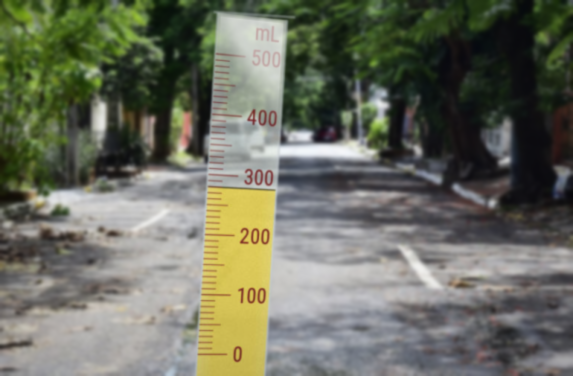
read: {"value": 280, "unit": "mL"}
